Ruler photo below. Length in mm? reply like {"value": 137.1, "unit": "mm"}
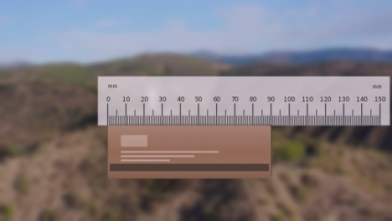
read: {"value": 90, "unit": "mm"}
